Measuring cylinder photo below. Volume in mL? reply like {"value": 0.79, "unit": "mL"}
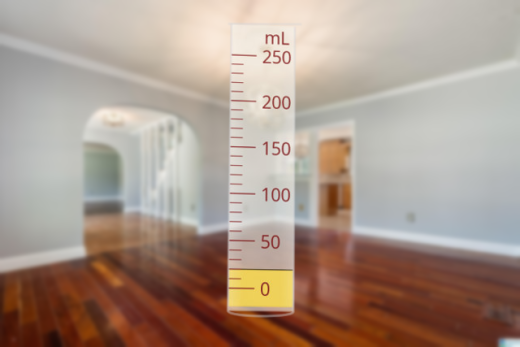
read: {"value": 20, "unit": "mL"}
